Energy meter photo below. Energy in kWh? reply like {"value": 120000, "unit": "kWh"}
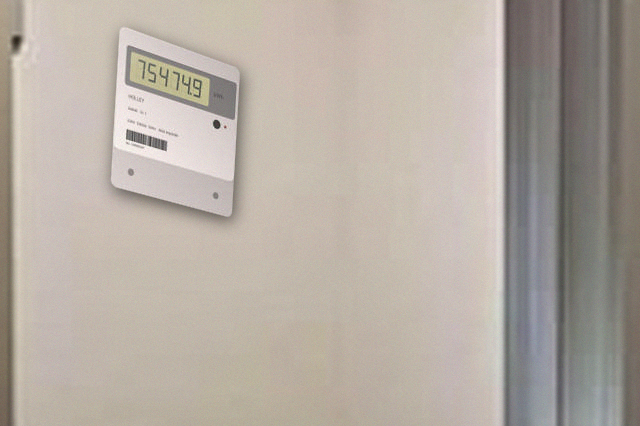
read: {"value": 75474.9, "unit": "kWh"}
